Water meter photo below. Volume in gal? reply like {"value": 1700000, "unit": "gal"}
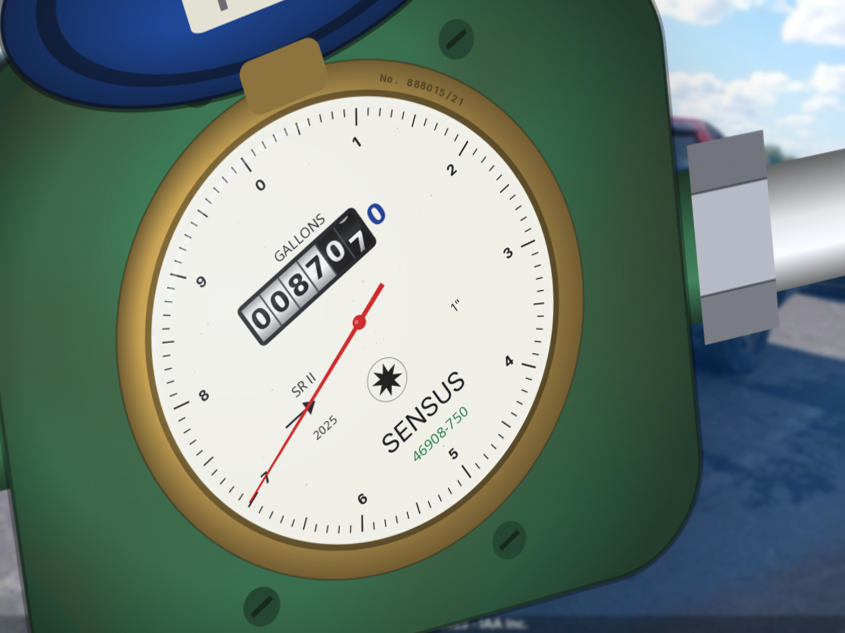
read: {"value": 87067.0, "unit": "gal"}
